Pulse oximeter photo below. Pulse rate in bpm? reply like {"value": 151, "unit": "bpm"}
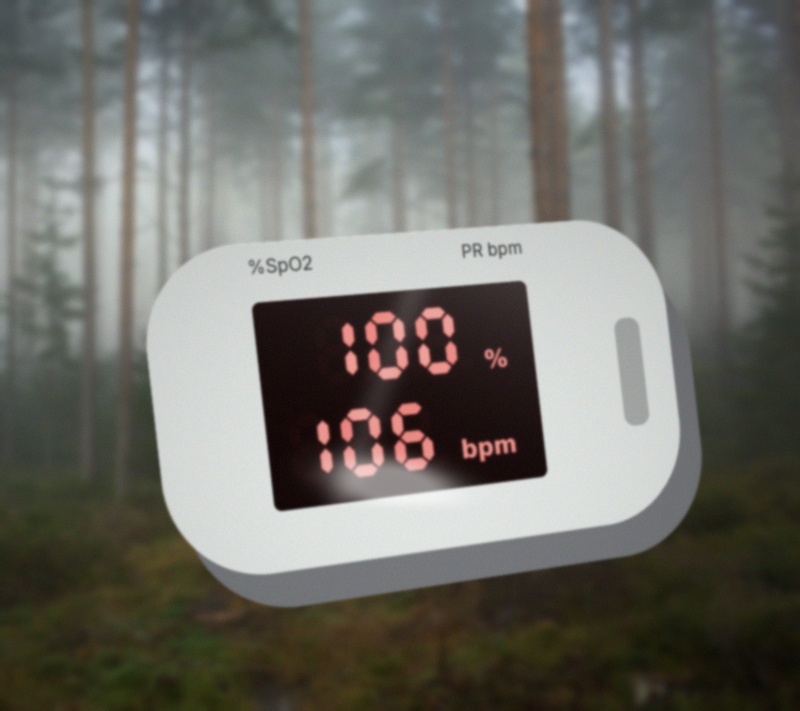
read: {"value": 106, "unit": "bpm"}
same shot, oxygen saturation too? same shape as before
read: {"value": 100, "unit": "%"}
